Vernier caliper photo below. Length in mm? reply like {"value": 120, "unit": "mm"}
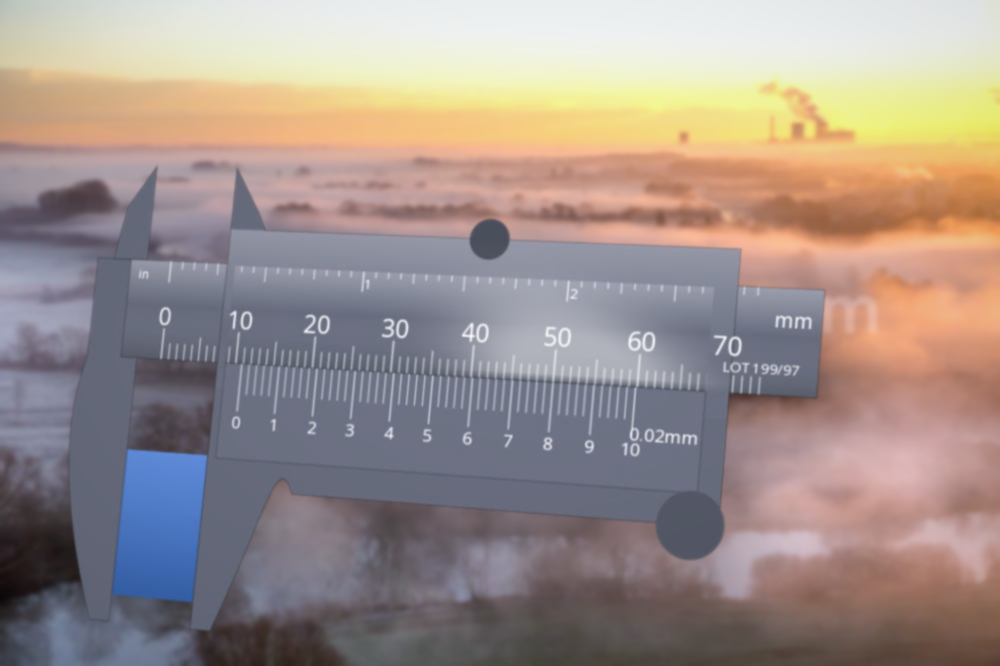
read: {"value": 10.8, "unit": "mm"}
